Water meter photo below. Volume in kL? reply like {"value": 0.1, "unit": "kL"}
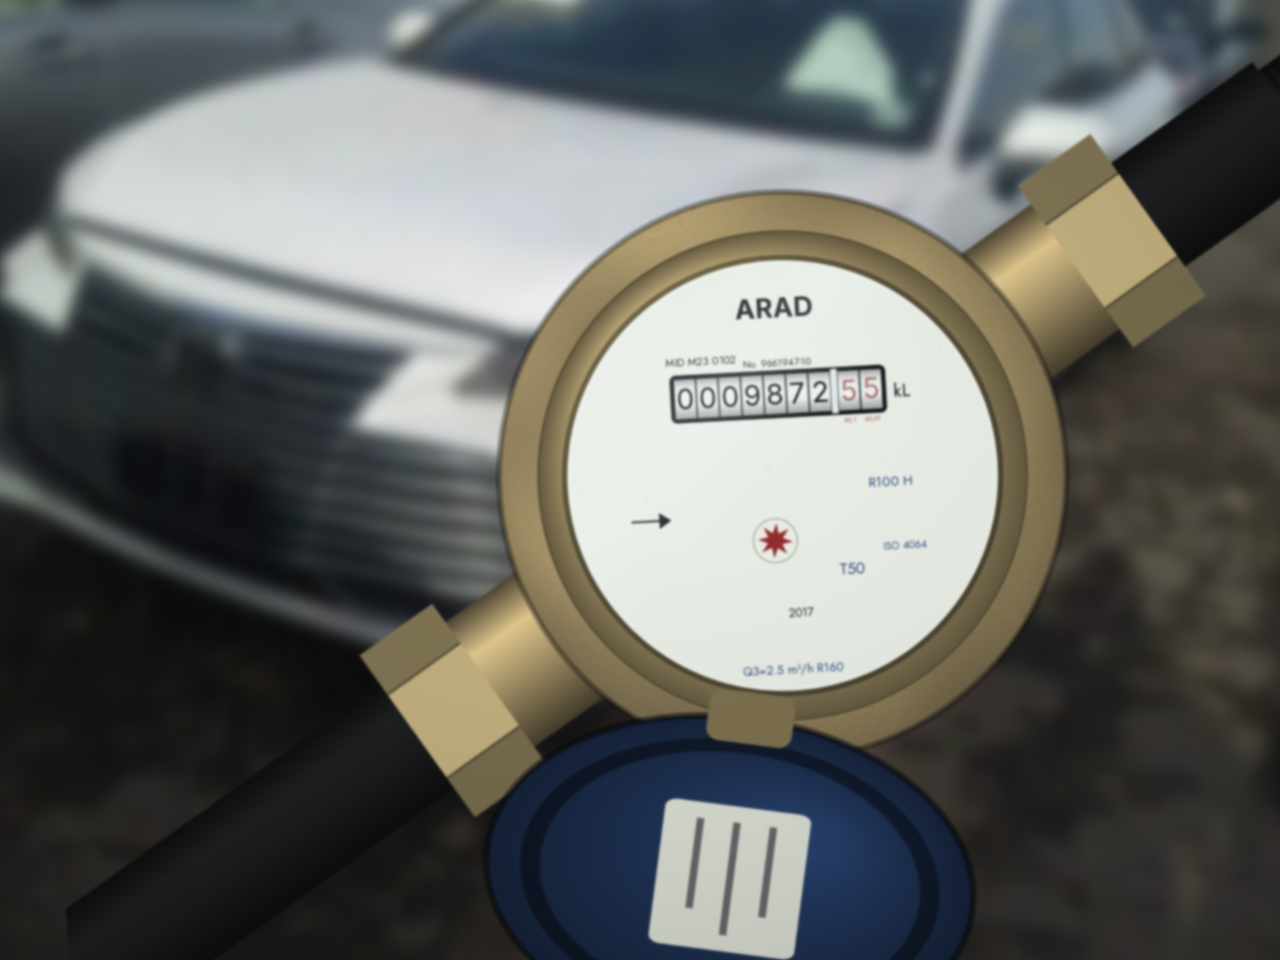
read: {"value": 9872.55, "unit": "kL"}
